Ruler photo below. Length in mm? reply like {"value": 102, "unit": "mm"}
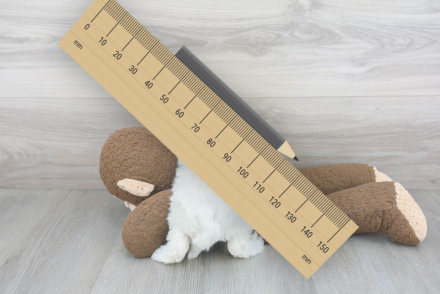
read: {"value": 75, "unit": "mm"}
